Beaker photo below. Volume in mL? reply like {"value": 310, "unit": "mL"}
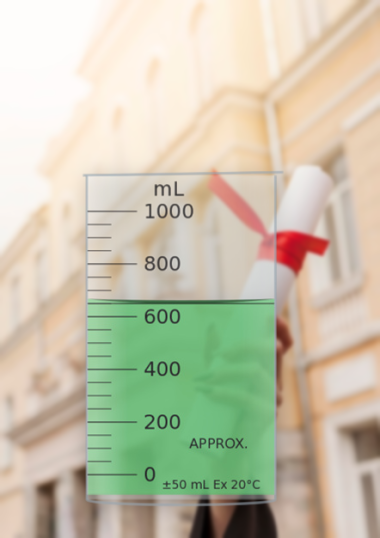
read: {"value": 650, "unit": "mL"}
